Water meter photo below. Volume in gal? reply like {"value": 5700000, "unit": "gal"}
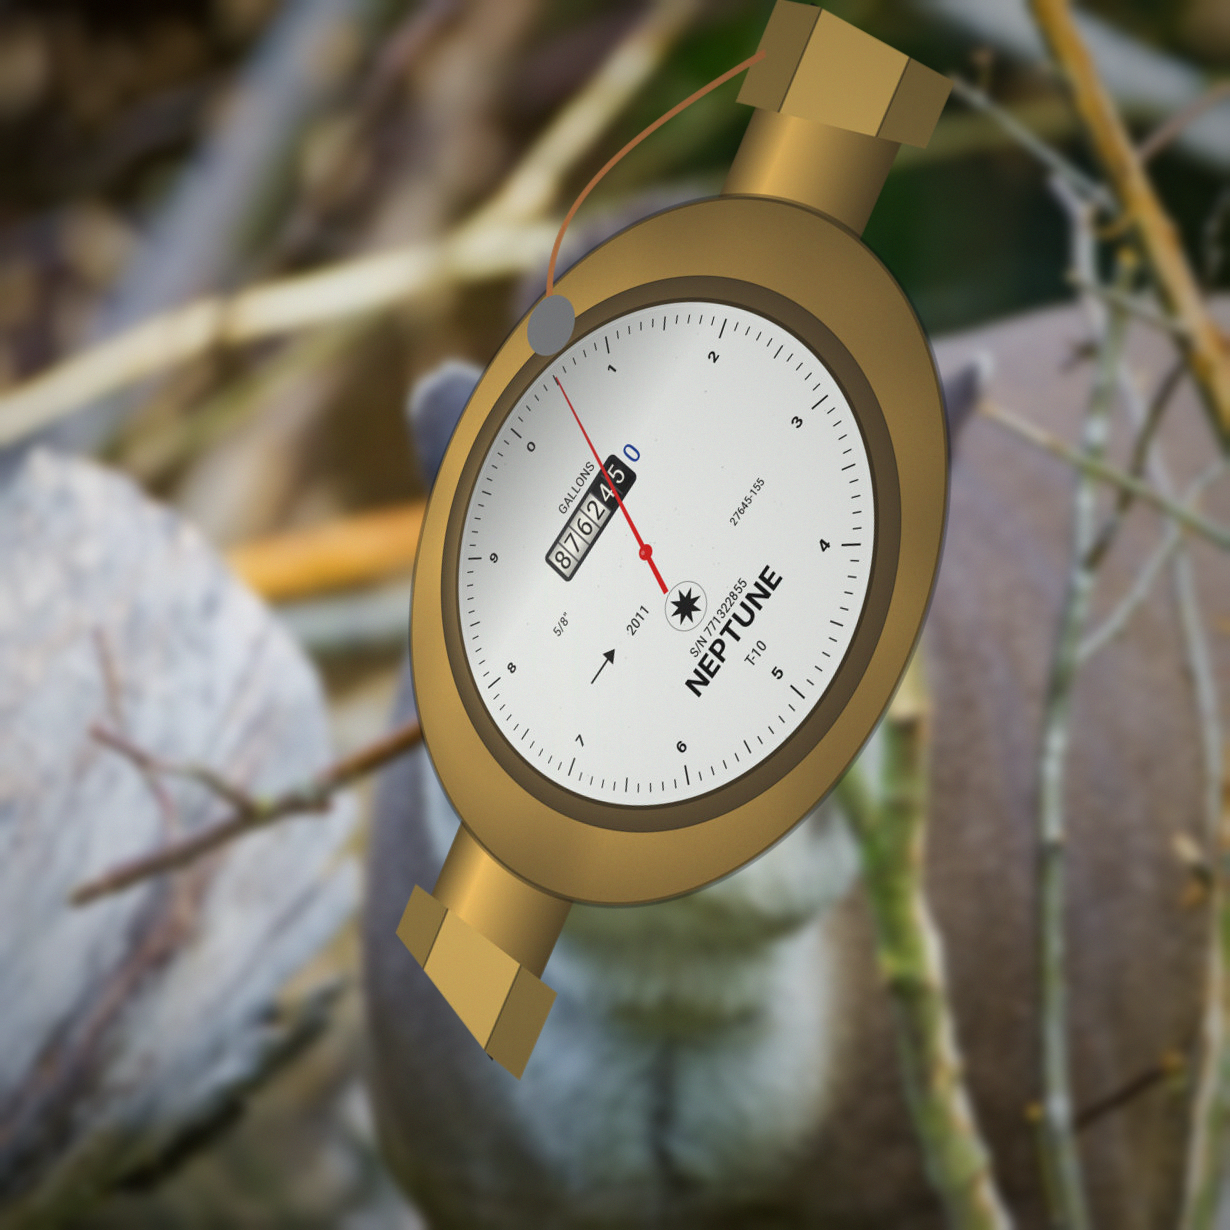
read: {"value": 8762450.5, "unit": "gal"}
